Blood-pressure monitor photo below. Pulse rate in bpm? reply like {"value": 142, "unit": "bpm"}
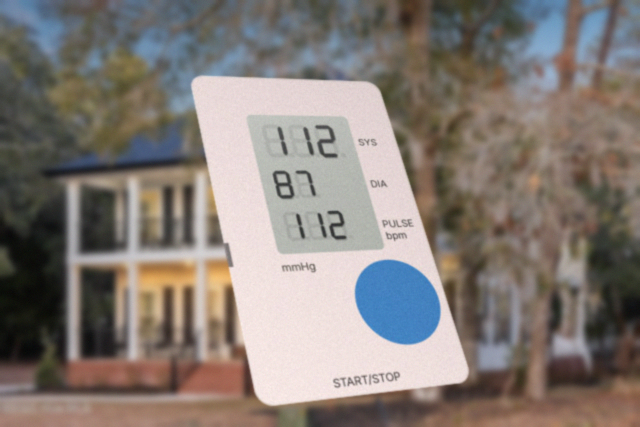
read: {"value": 112, "unit": "bpm"}
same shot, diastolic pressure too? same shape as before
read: {"value": 87, "unit": "mmHg"}
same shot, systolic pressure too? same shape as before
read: {"value": 112, "unit": "mmHg"}
